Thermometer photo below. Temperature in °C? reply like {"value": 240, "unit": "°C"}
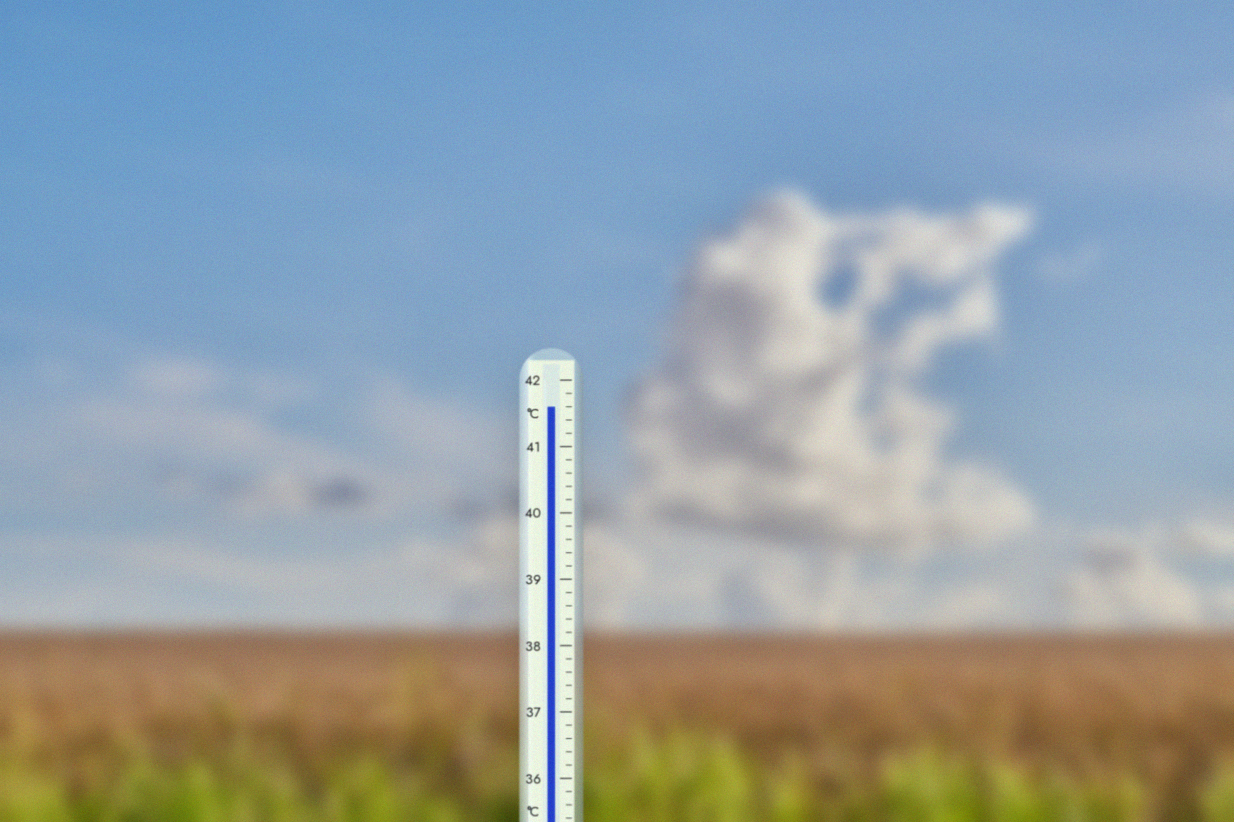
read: {"value": 41.6, "unit": "°C"}
